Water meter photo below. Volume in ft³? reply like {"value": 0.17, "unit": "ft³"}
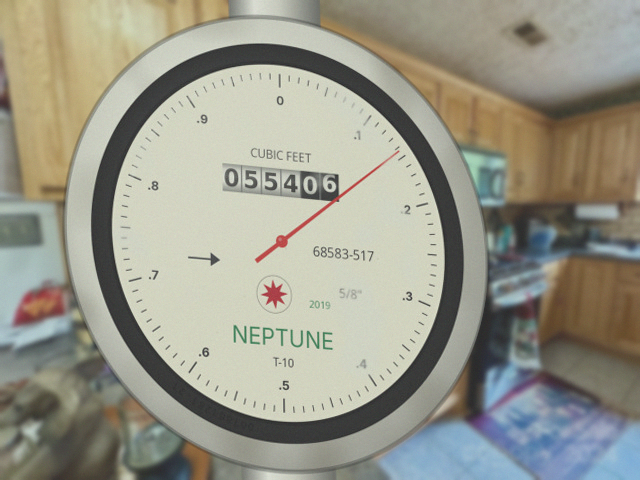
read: {"value": 55406.14, "unit": "ft³"}
